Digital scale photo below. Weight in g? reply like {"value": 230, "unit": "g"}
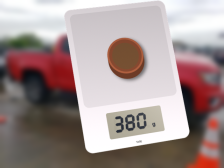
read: {"value": 380, "unit": "g"}
